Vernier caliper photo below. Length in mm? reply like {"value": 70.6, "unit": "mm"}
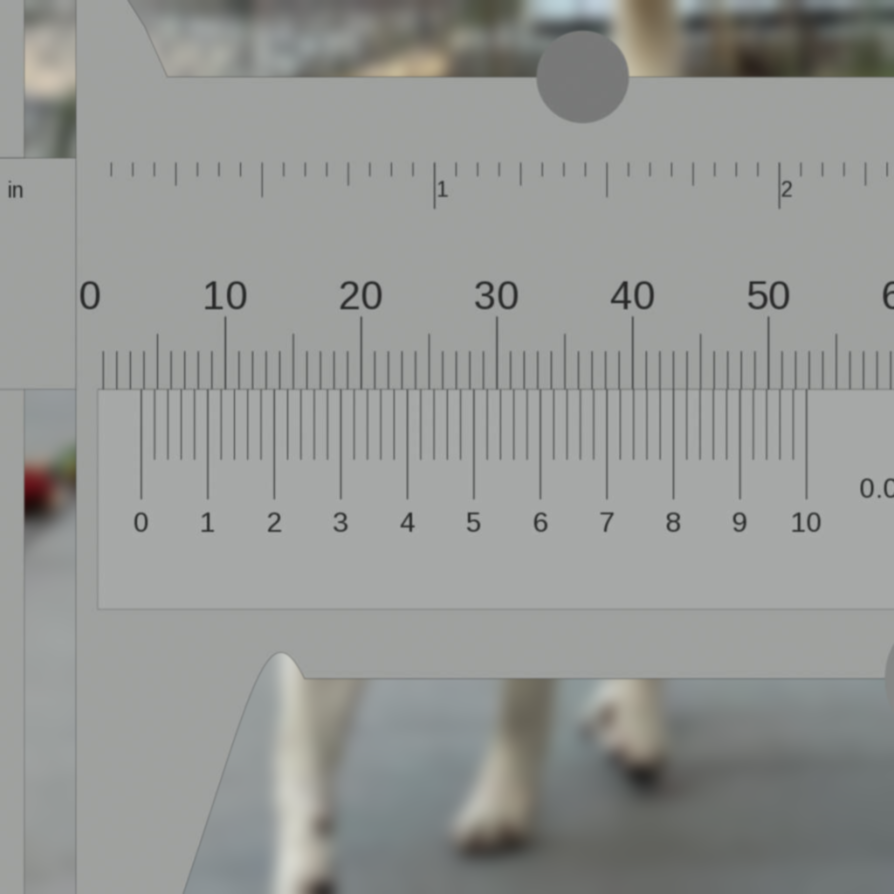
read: {"value": 3.8, "unit": "mm"}
